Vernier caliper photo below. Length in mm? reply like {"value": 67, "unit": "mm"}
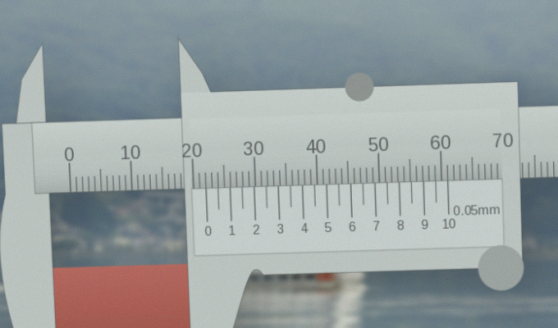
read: {"value": 22.0, "unit": "mm"}
